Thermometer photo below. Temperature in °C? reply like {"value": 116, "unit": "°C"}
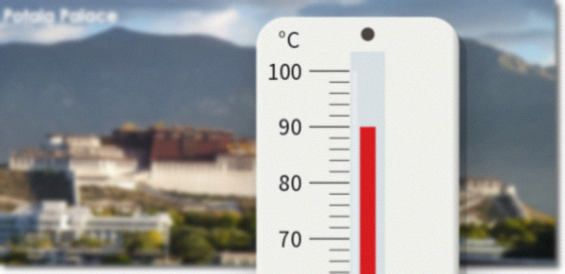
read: {"value": 90, "unit": "°C"}
